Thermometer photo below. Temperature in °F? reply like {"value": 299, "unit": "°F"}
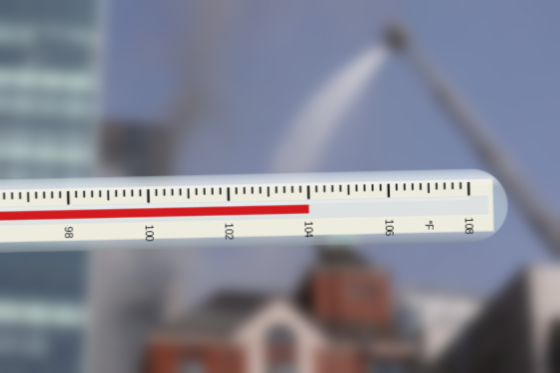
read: {"value": 104, "unit": "°F"}
